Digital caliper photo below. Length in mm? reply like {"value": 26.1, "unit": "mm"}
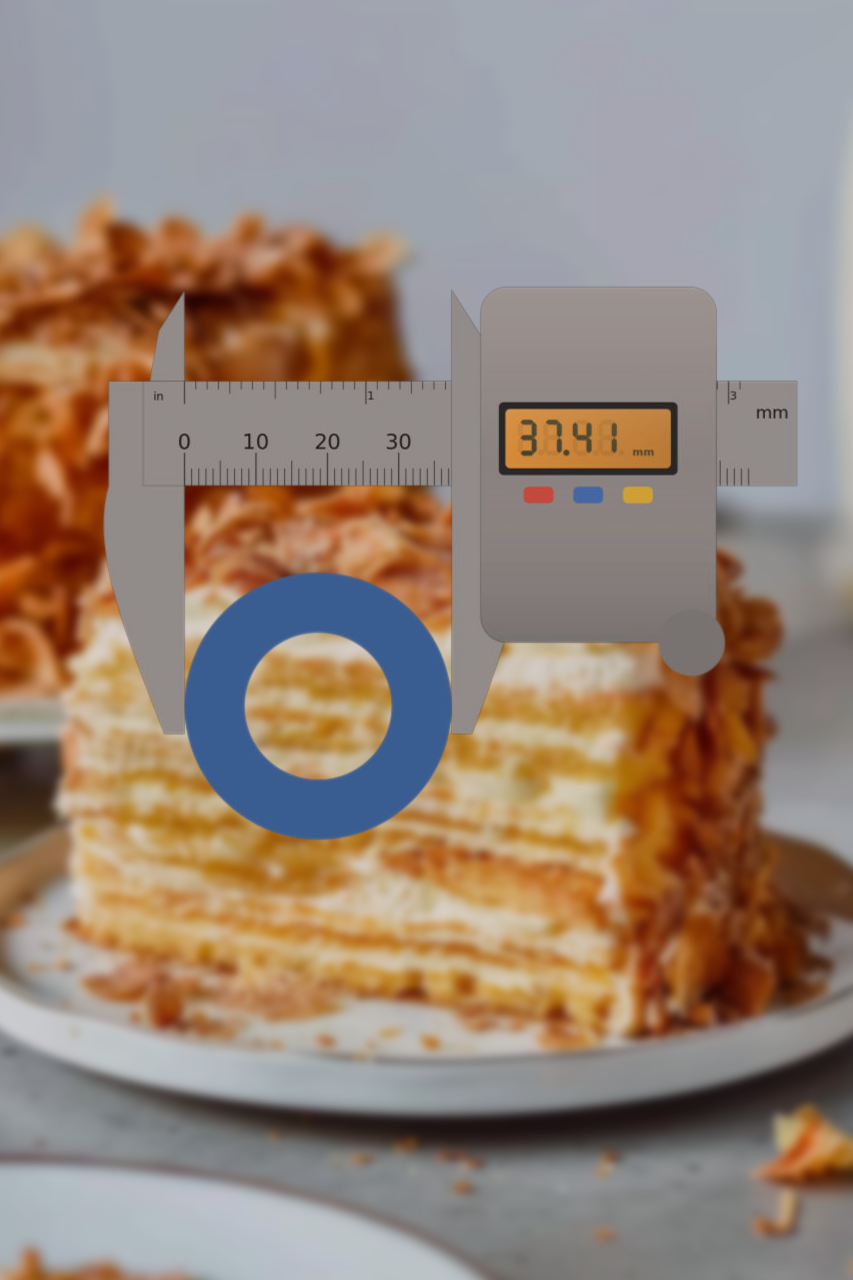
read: {"value": 37.41, "unit": "mm"}
